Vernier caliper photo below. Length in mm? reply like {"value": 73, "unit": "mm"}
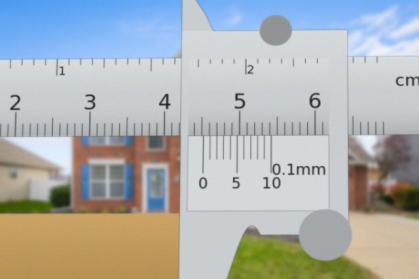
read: {"value": 45.2, "unit": "mm"}
